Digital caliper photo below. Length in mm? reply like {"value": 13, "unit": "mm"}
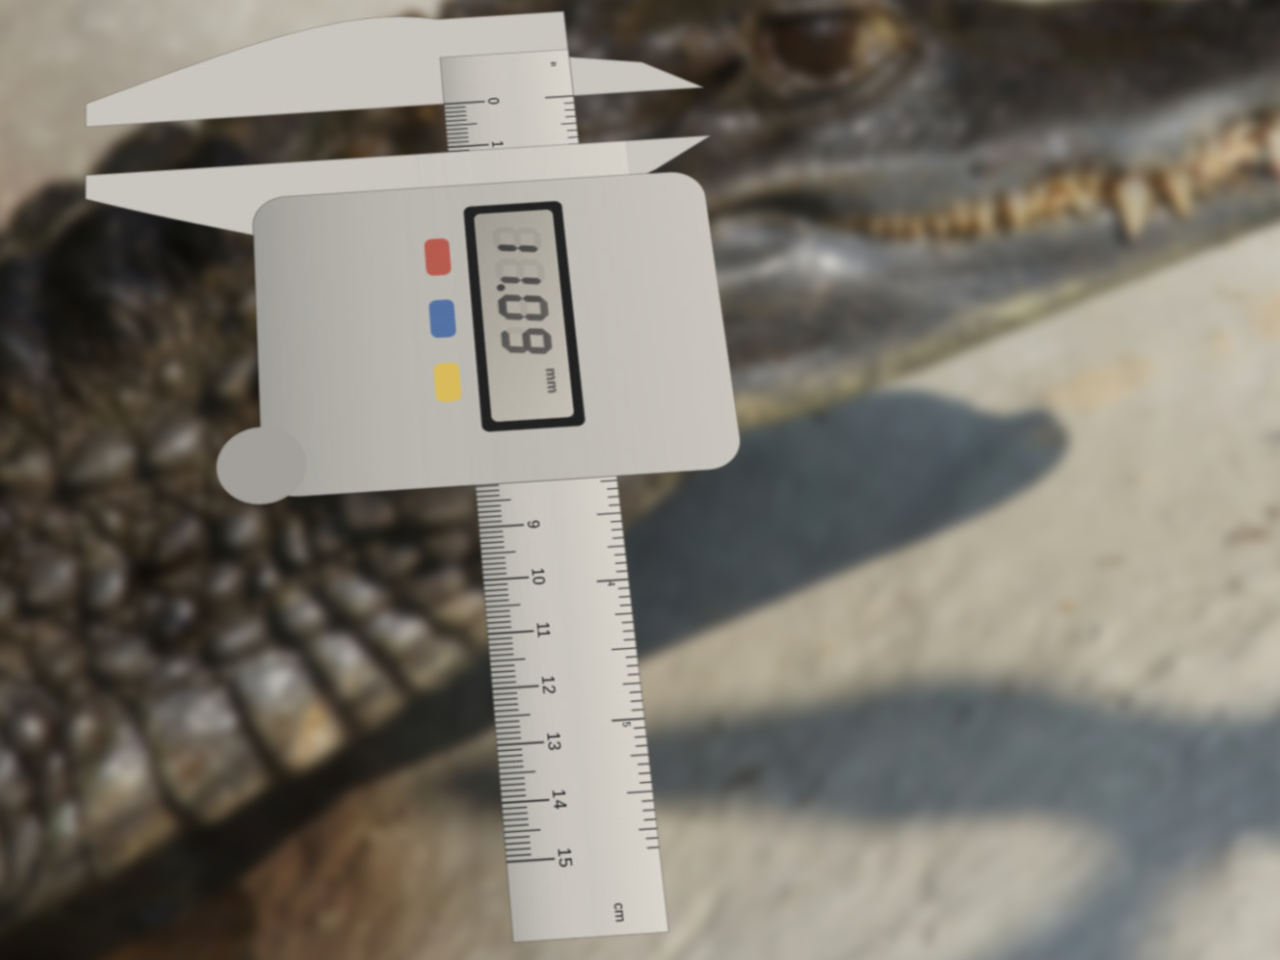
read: {"value": 11.09, "unit": "mm"}
